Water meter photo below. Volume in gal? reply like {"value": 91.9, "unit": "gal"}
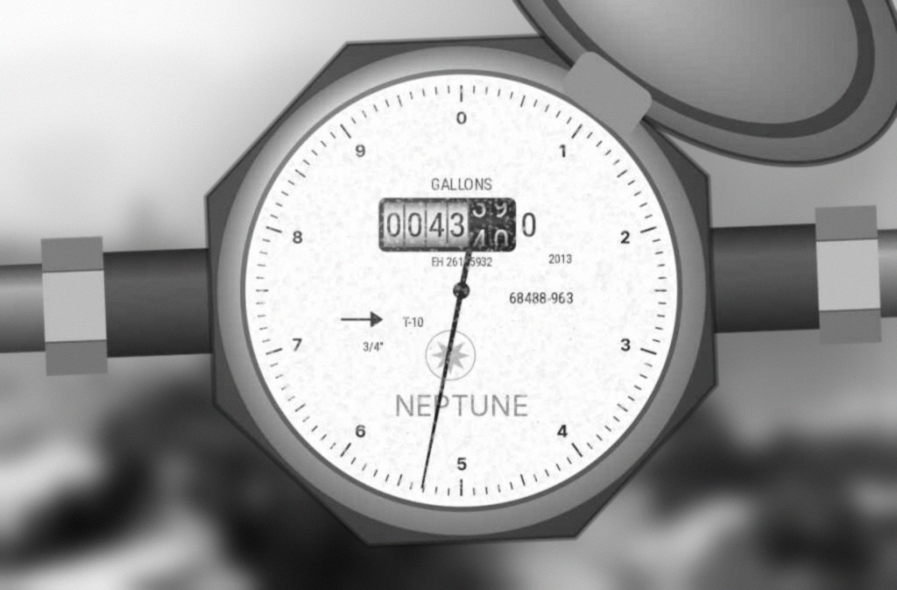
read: {"value": 43395.3, "unit": "gal"}
